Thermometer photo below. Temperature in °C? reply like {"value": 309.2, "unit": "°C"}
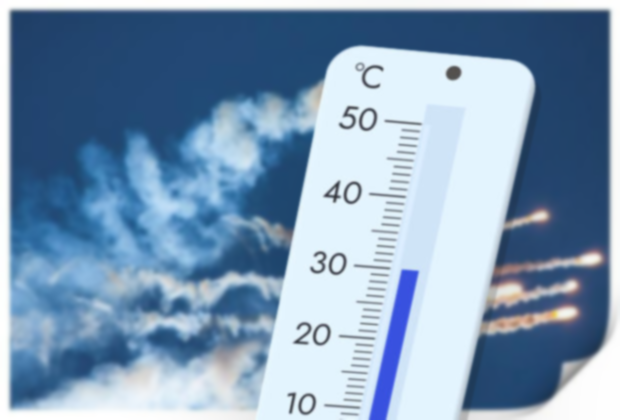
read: {"value": 30, "unit": "°C"}
